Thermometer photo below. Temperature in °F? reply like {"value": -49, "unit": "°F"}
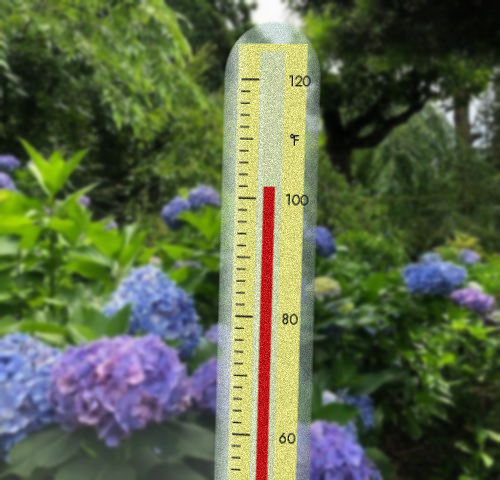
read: {"value": 102, "unit": "°F"}
